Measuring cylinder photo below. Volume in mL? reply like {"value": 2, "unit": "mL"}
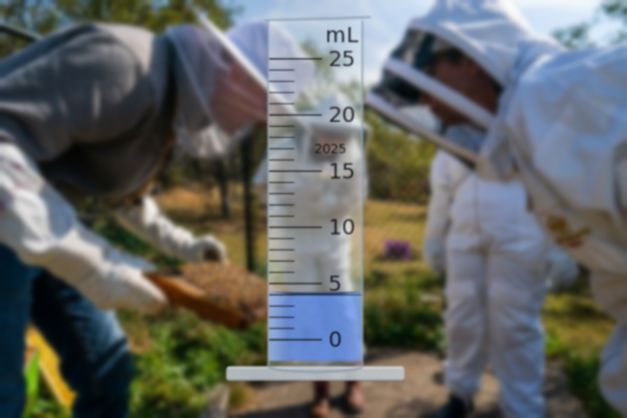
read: {"value": 4, "unit": "mL"}
